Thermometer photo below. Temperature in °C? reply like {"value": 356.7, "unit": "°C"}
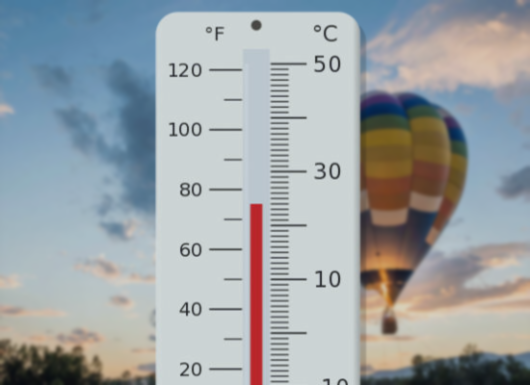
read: {"value": 24, "unit": "°C"}
